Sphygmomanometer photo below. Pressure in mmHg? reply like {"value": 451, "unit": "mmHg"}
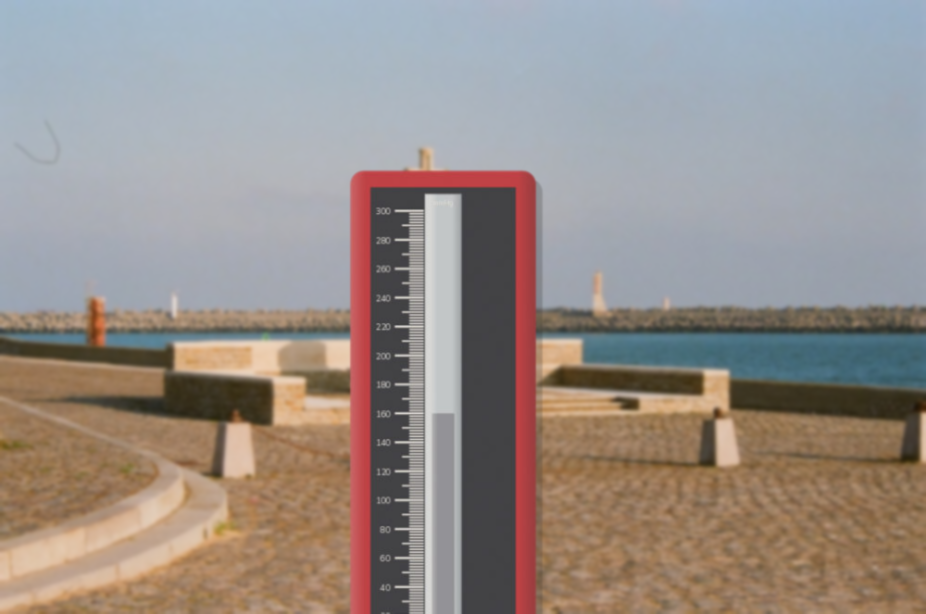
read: {"value": 160, "unit": "mmHg"}
